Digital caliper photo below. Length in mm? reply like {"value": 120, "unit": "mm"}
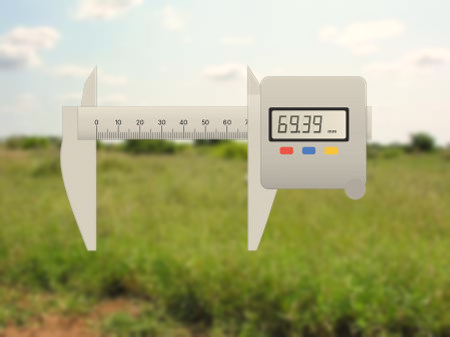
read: {"value": 69.39, "unit": "mm"}
